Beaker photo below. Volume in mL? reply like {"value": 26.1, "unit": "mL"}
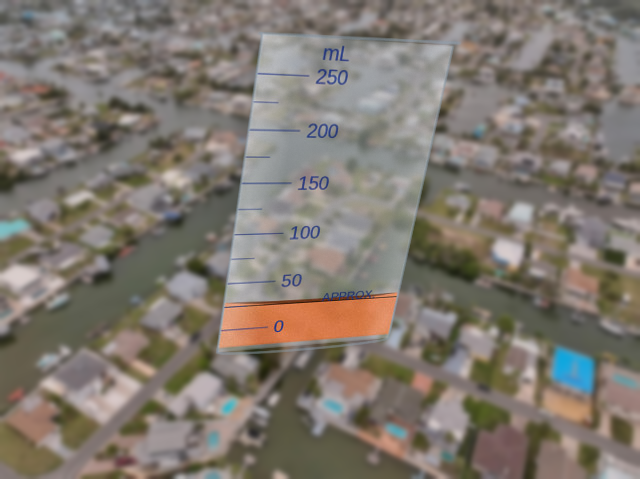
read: {"value": 25, "unit": "mL"}
